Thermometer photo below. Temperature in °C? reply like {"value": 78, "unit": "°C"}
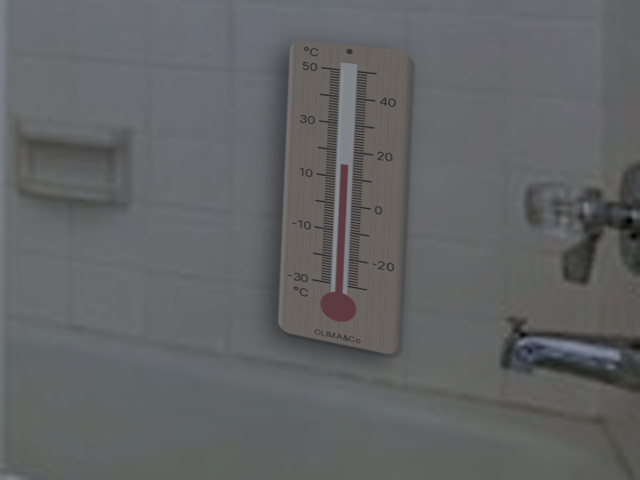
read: {"value": 15, "unit": "°C"}
